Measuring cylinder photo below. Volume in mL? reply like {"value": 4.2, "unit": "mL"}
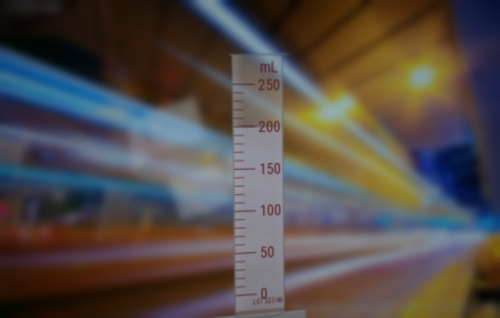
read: {"value": 200, "unit": "mL"}
